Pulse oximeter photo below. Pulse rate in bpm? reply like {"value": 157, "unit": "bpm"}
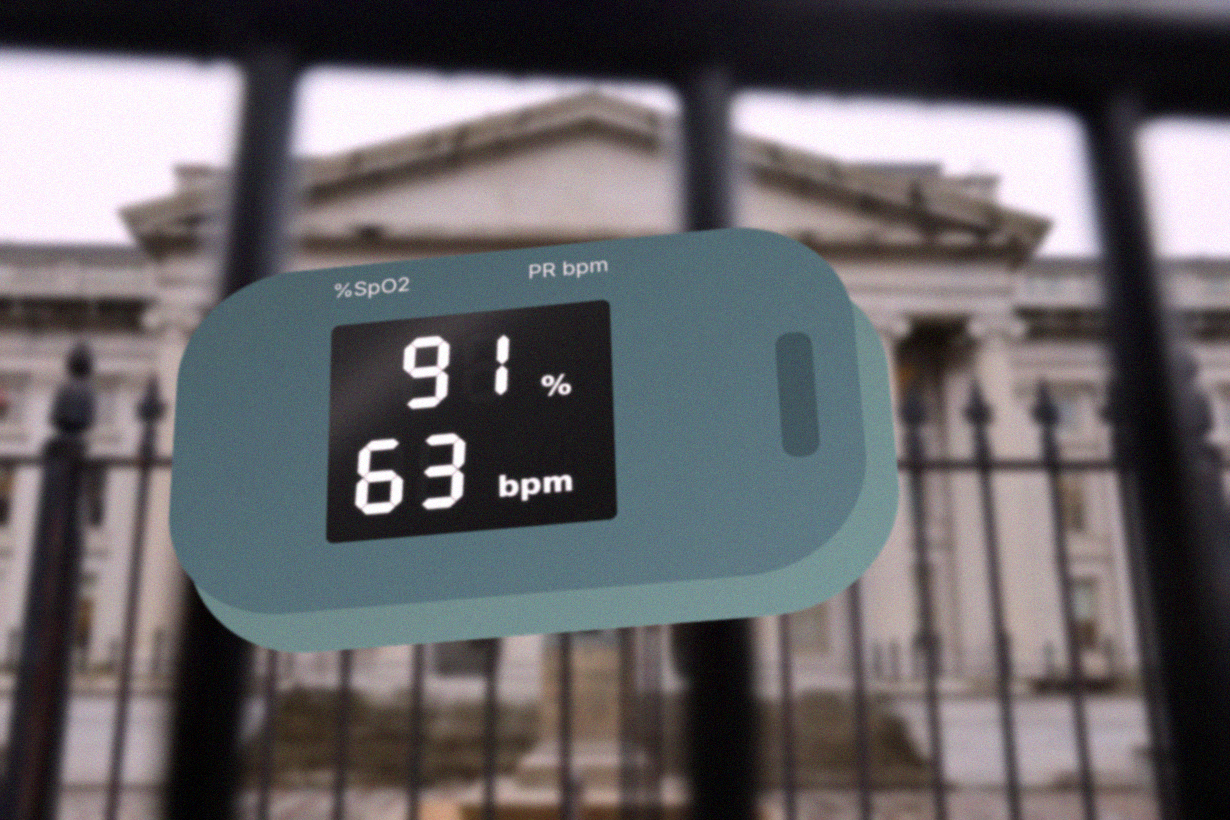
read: {"value": 63, "unit": "bpm"}
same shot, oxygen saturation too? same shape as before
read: {"value": 91, "unit": "%"}
